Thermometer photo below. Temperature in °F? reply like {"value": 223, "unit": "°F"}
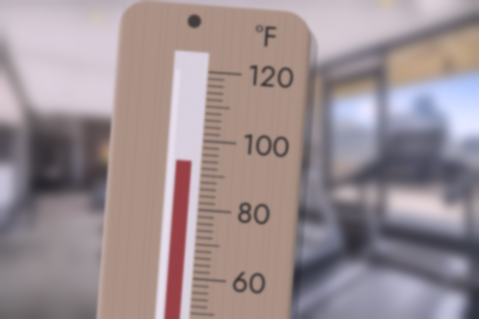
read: {"value": 94, "unit": "°F"}
